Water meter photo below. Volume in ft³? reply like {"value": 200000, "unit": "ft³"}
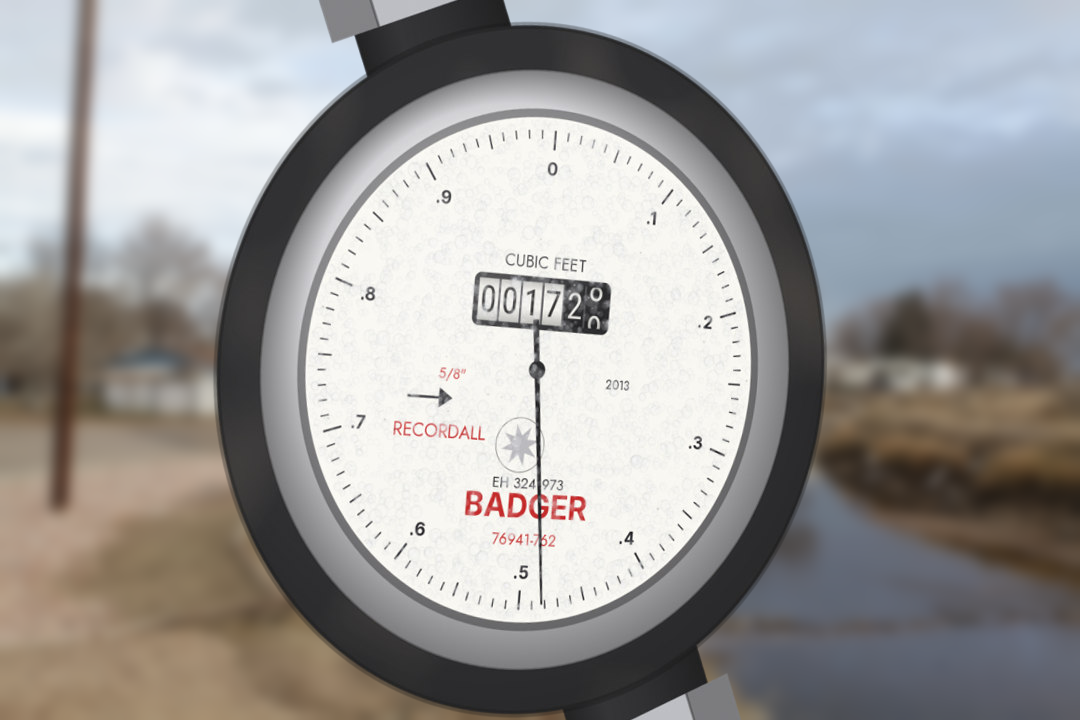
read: {"value": 1728.48, "unit": "ft³"}
